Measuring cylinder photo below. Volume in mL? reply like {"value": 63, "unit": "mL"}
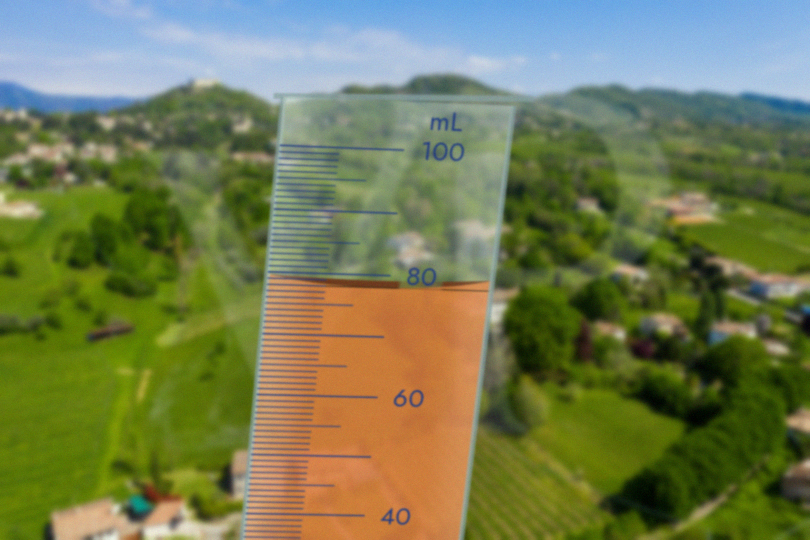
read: {"value": 78, "unit": "mL"}
